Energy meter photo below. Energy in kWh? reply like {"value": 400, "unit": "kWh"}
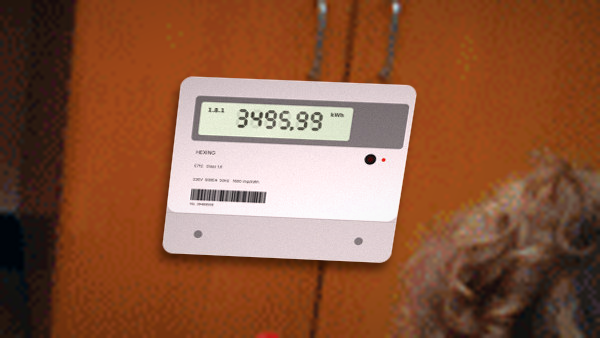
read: {"value": 3495.99, "unit": "kWh"}
